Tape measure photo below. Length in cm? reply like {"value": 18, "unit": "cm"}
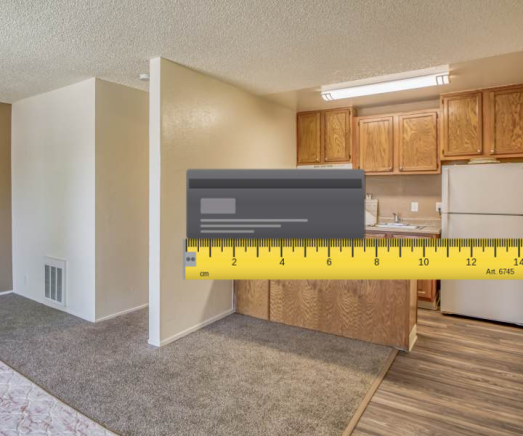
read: {"value": 7.5, "unit": "cm"}
